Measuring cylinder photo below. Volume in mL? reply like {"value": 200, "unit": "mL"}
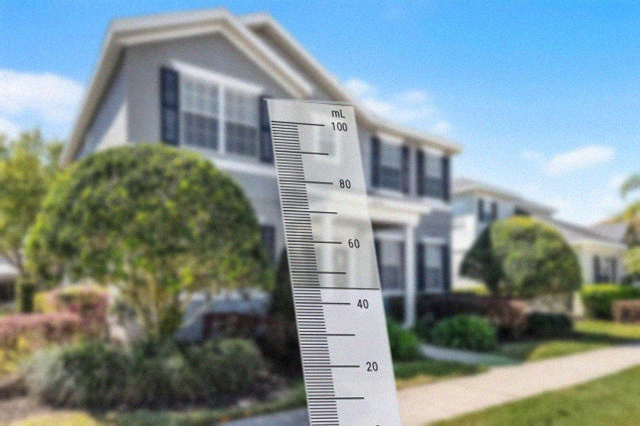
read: {"value": 45, "unit": "mL"}
